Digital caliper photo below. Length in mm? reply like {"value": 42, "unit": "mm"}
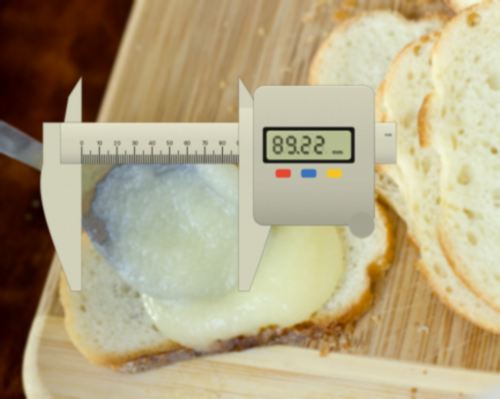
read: {"value": 89.22, "unit": "mm"}
